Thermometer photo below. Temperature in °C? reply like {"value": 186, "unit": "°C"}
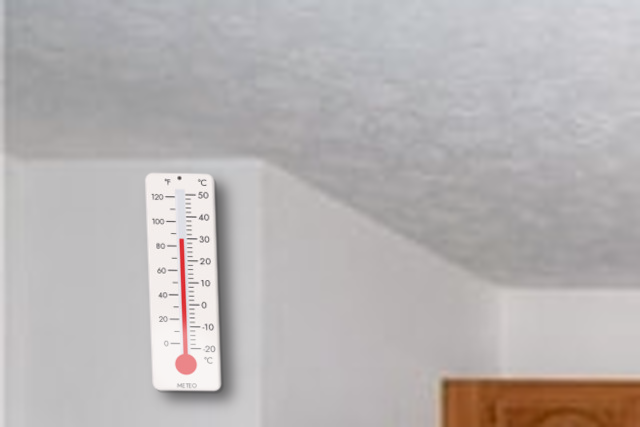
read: {"value": 30, "unit": "°C"}
